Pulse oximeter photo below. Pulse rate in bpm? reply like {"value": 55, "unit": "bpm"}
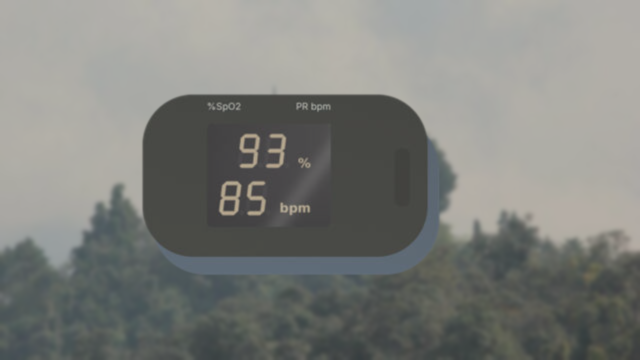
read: {"value": 85, "unit": "bpm"}
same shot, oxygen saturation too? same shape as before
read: {"value": 93, "unit": "%"}
